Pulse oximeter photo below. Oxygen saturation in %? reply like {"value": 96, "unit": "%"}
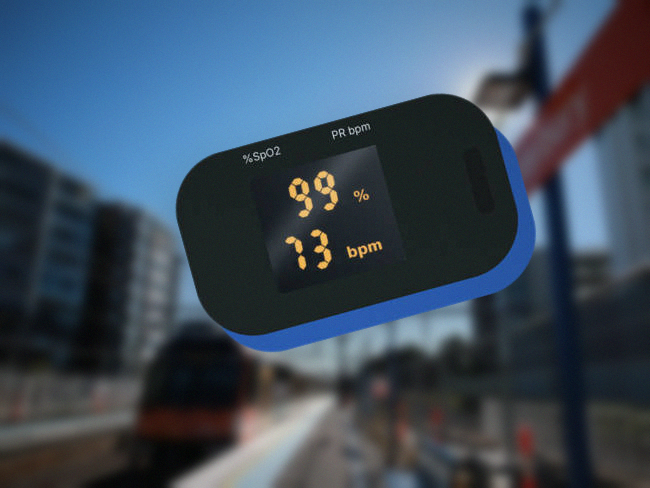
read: {"value": 99, "unit": "%"}
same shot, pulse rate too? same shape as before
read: {"value": 73, "unit": "bpm"}
